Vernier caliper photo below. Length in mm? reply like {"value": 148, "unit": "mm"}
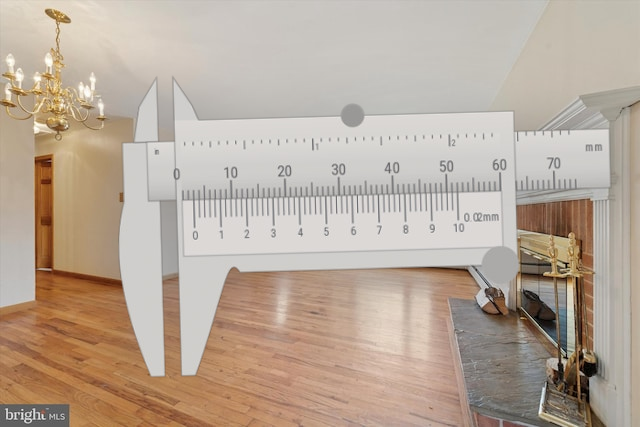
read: {"value": 3.0, "unit": "mm"}
